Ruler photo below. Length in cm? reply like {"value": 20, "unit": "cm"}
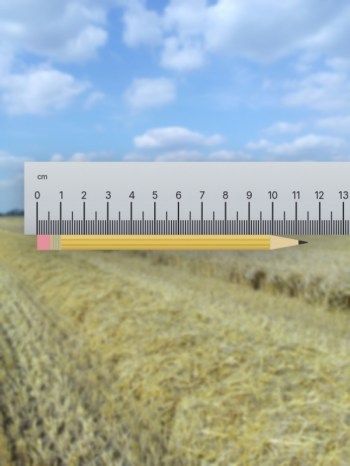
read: {"value": 11.5, "unit": "cm"}
